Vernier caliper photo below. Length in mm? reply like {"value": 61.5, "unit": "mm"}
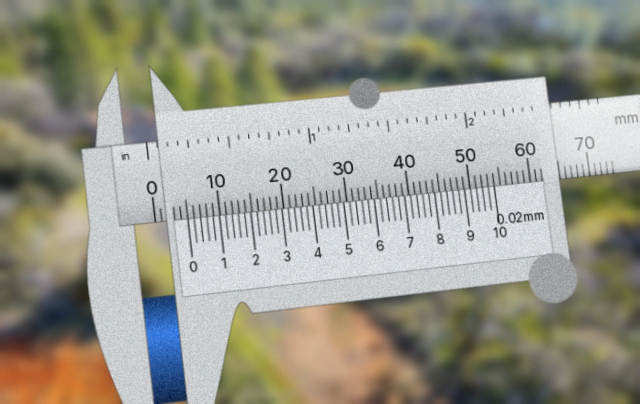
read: {"value": 5.0, "unit": "mm"}
